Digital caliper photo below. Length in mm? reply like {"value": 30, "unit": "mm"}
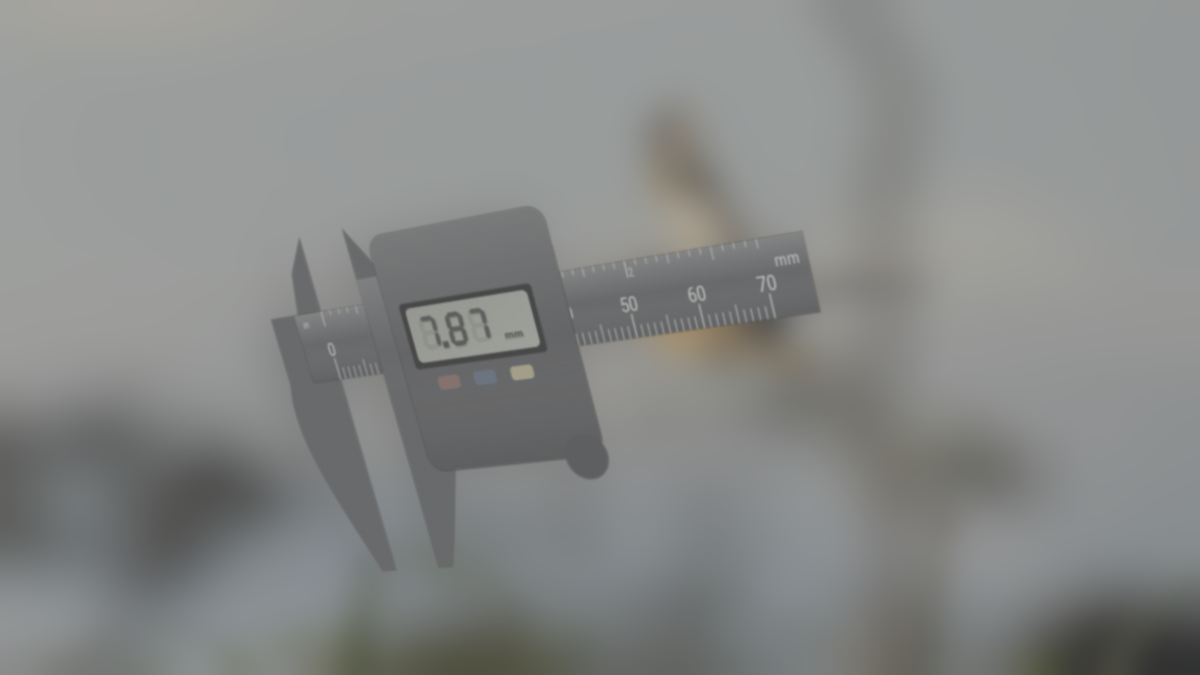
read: {"value": 7.87, "unit": "mm"}
